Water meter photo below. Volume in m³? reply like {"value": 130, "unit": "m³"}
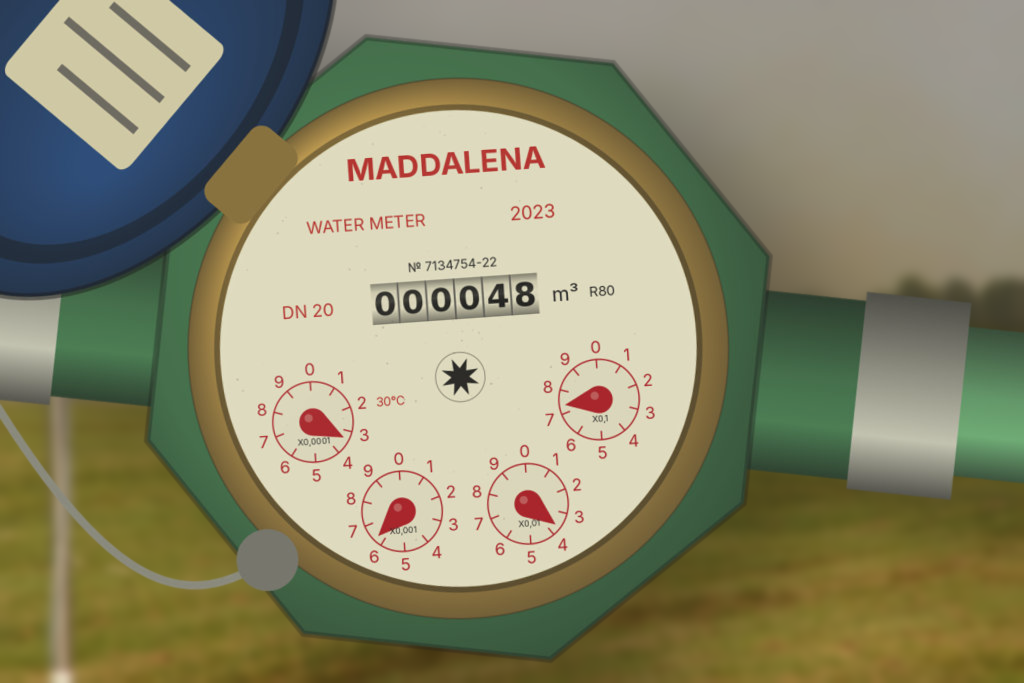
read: {"value": 48.7363, "unit": "m³"}
